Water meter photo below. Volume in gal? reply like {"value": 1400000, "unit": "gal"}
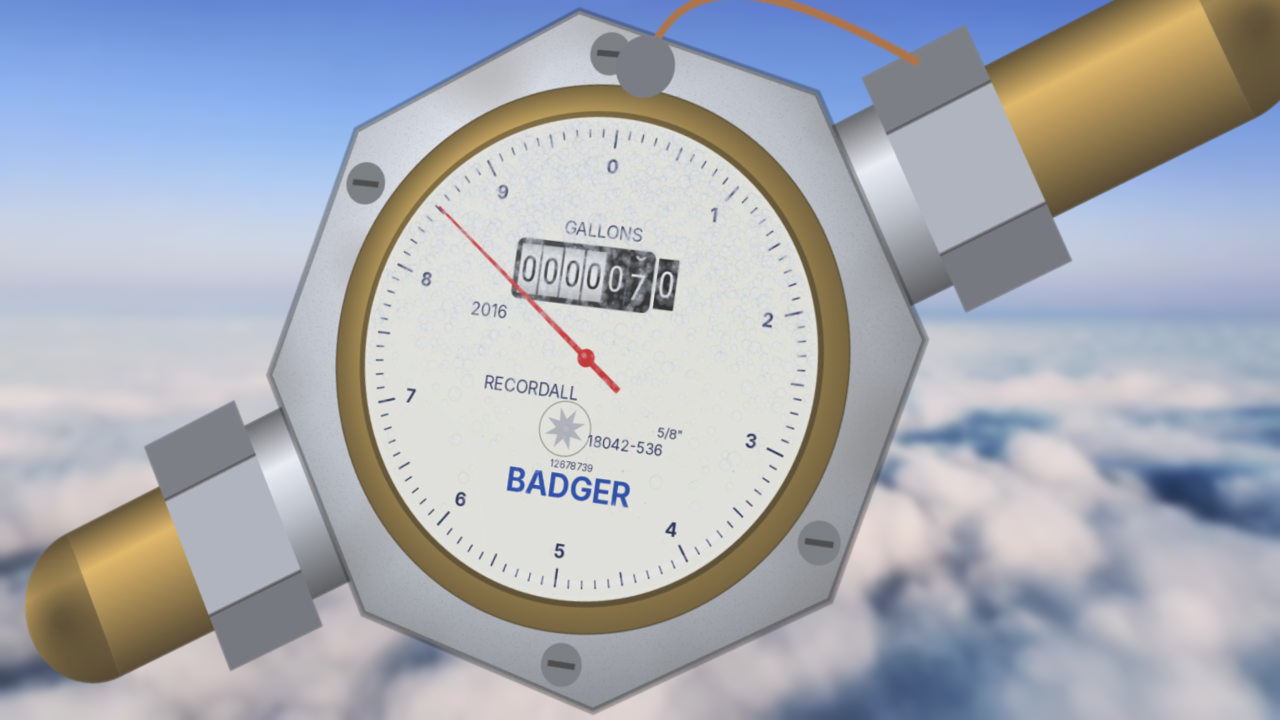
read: {"value": 68.5, "unit": "gal"}
